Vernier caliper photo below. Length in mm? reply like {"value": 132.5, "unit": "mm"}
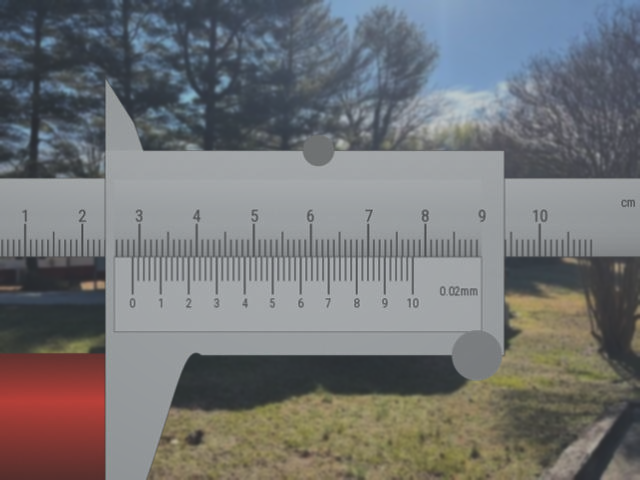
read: {"value": 28.8, "unit": "mm"}
